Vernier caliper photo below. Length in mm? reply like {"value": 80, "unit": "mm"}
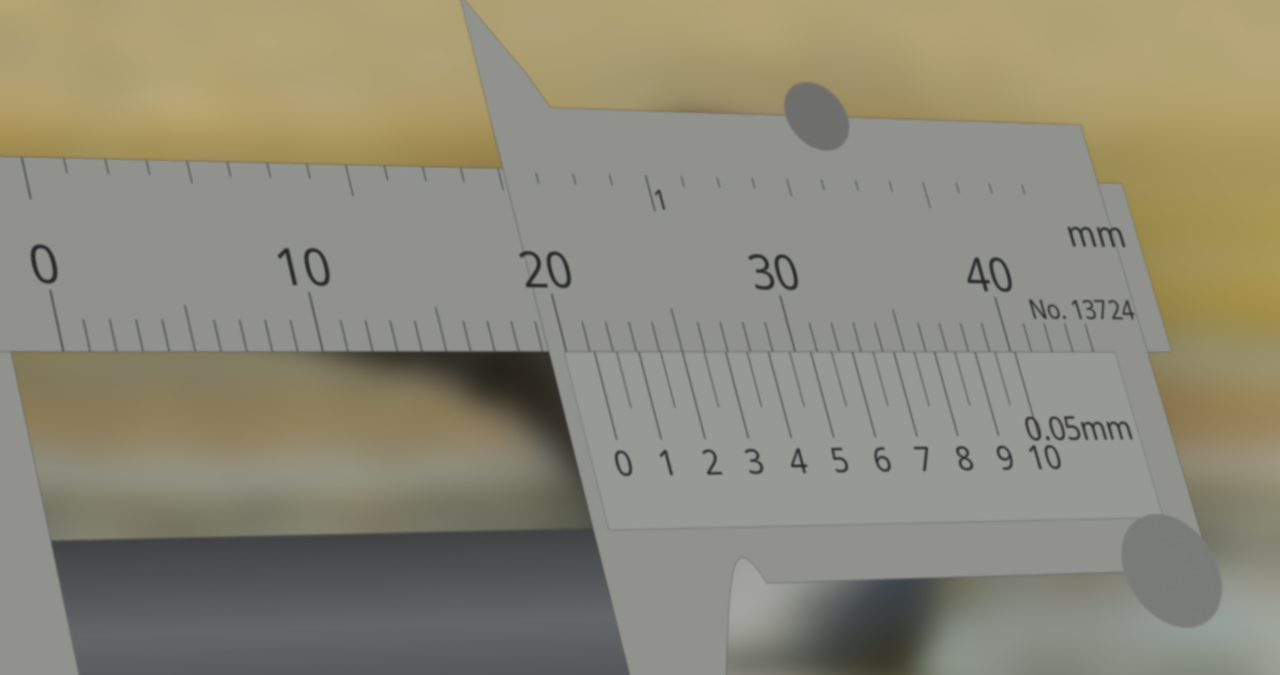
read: {"value": 21.2, "unit": "mm"}
